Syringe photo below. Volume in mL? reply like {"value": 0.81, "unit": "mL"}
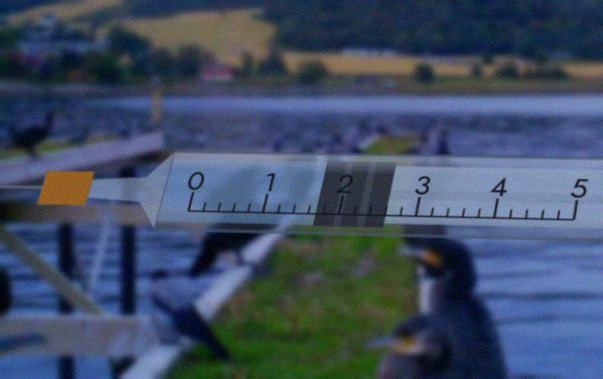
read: {"value": 1.7, "unit": "mL"}
